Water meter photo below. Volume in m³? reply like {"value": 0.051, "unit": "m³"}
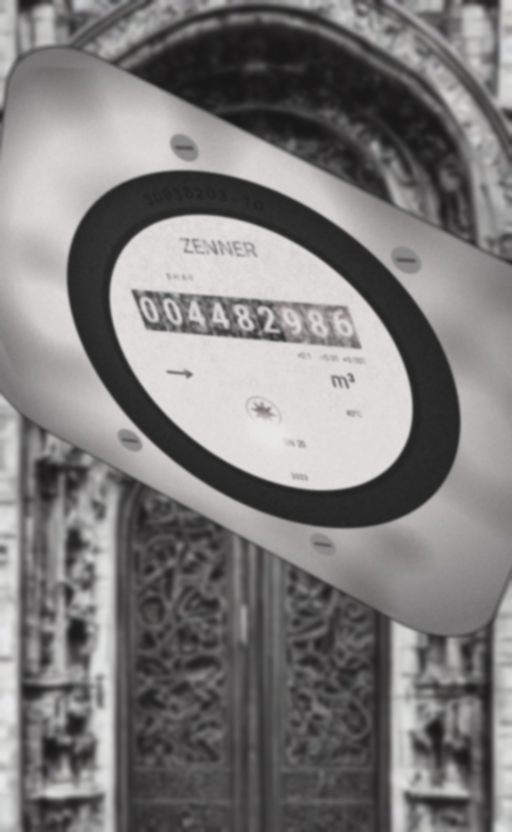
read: {"value": 4482.986, "unit": "m³"}
